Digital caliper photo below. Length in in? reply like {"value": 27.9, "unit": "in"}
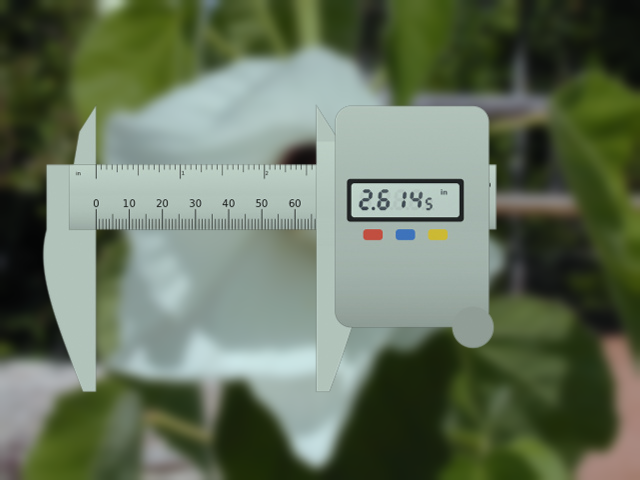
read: {"value": 2.6145, "unit": "in"}
